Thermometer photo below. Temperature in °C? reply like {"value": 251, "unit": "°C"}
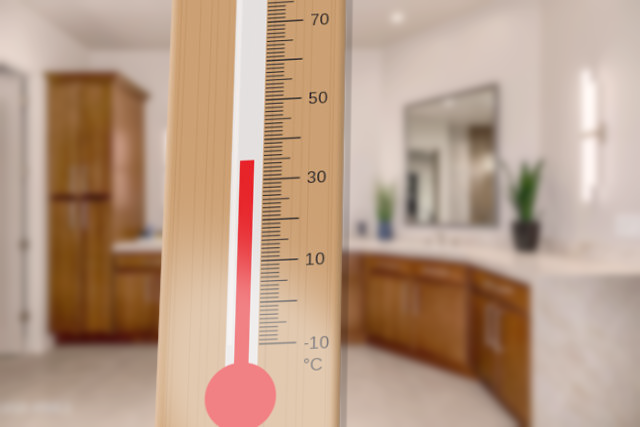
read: {"value": 35, "unit": "°C"}
